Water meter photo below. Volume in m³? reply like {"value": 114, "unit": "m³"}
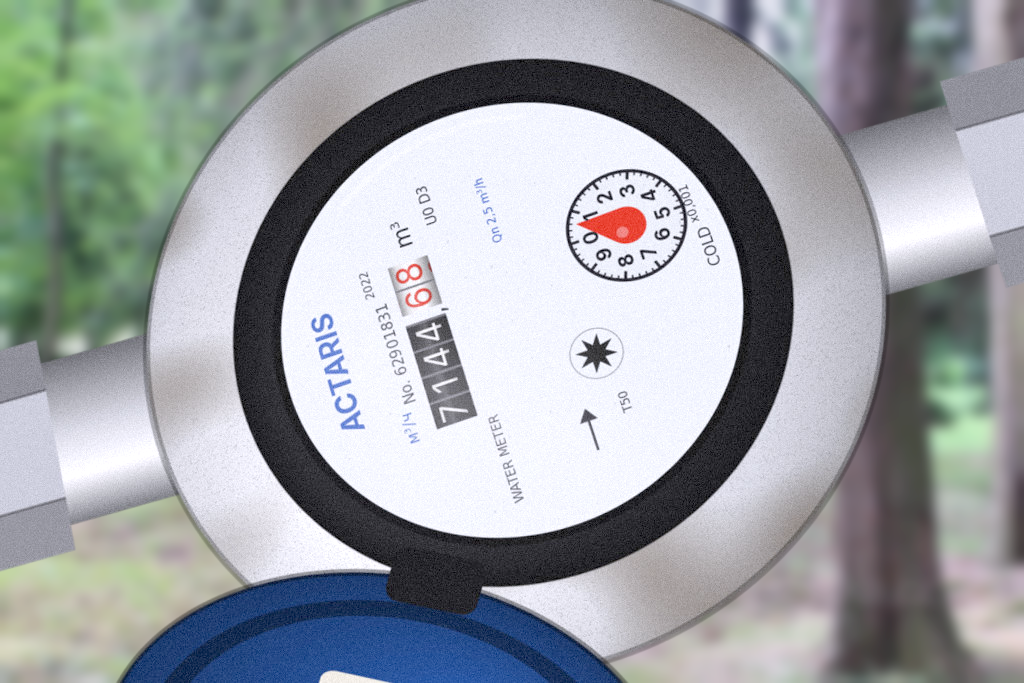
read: {"value": 7144.680, "unit": "m³"}
